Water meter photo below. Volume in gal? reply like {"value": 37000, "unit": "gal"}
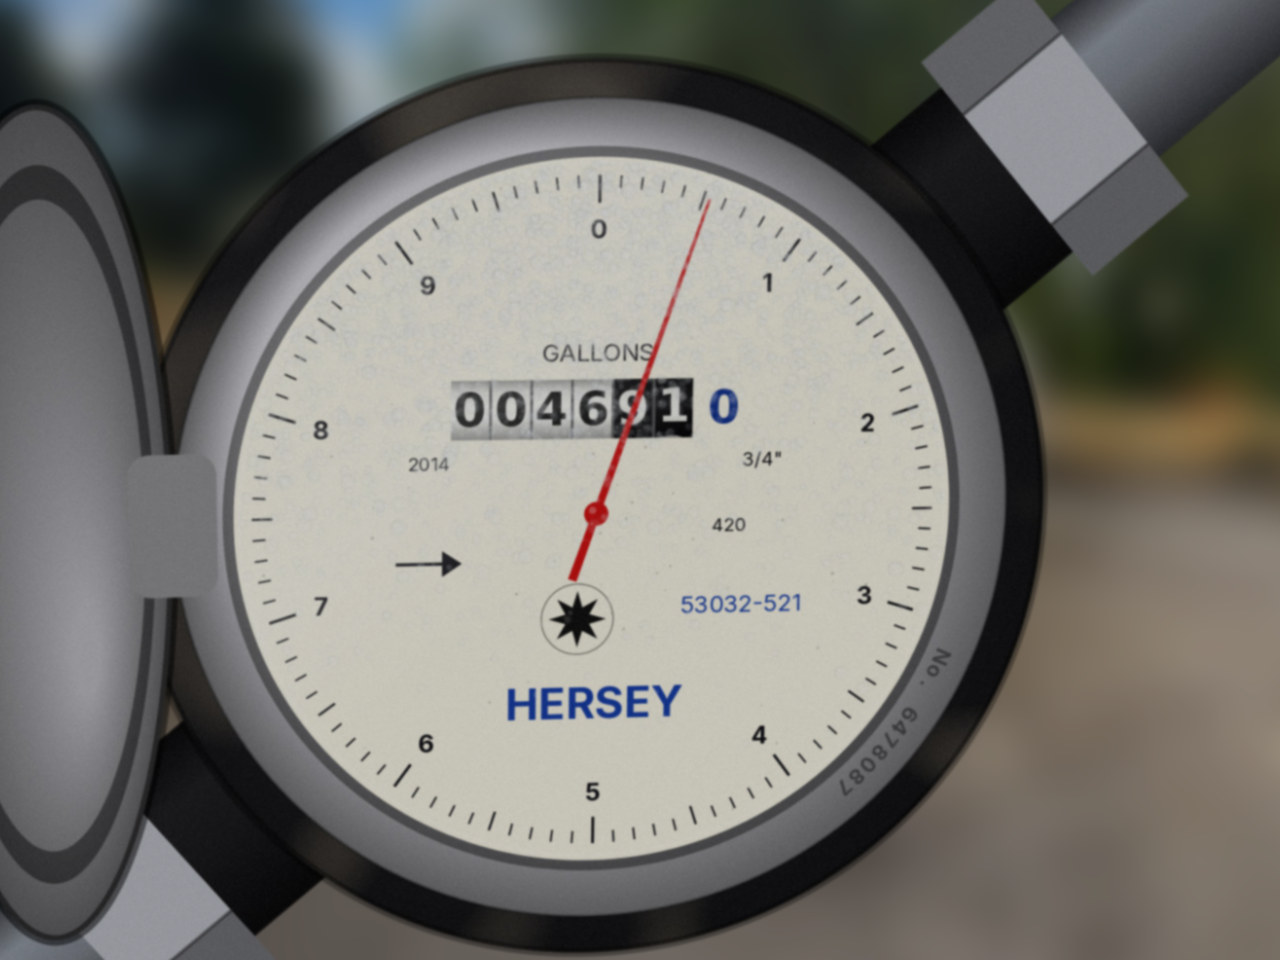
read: {"value": 46910.5, "unit": "gal"}
